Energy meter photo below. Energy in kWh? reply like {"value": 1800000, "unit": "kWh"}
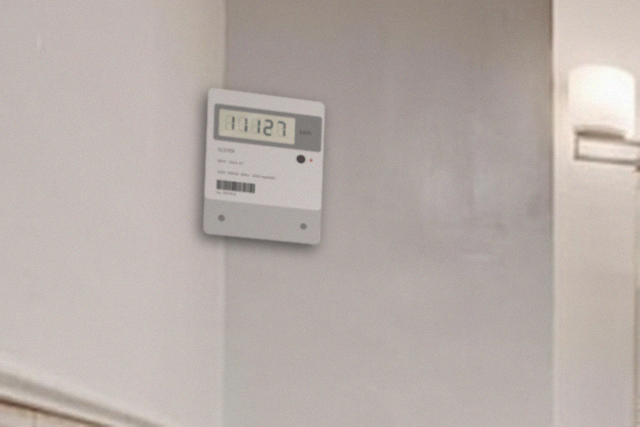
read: {"value": 11127, "unit": "kWh"}
